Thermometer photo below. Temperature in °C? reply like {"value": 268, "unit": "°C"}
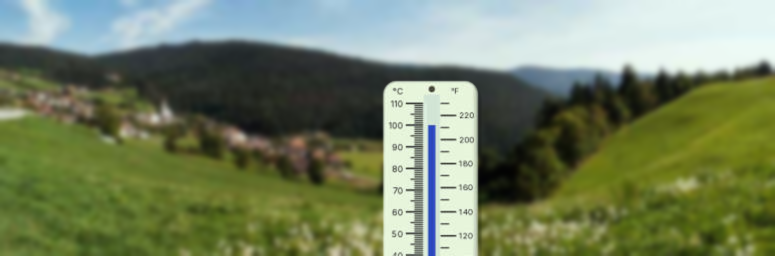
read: {"value": 100, "unit": "°C"}
